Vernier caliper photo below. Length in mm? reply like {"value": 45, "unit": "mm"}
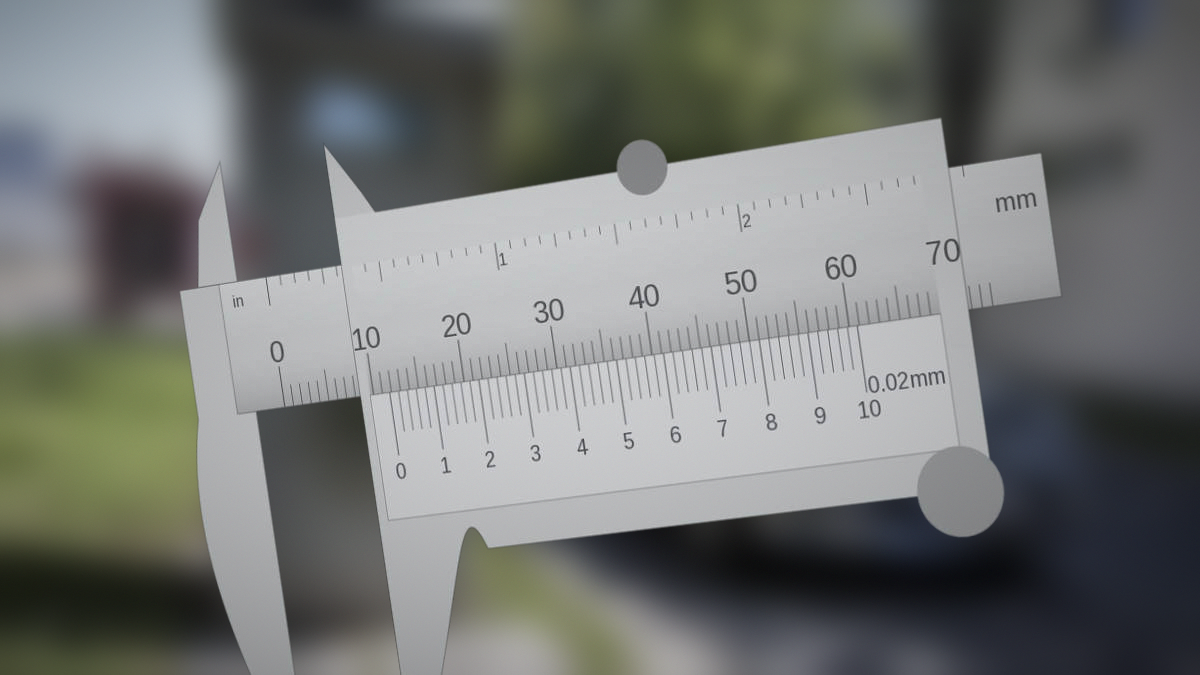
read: {"value": 11.8, "unit": "mm"}
